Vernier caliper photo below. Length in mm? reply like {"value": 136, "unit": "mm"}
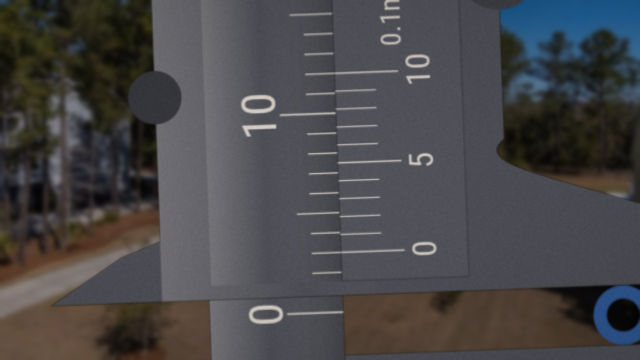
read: {"value": 3.0, "unit": "mm"}
